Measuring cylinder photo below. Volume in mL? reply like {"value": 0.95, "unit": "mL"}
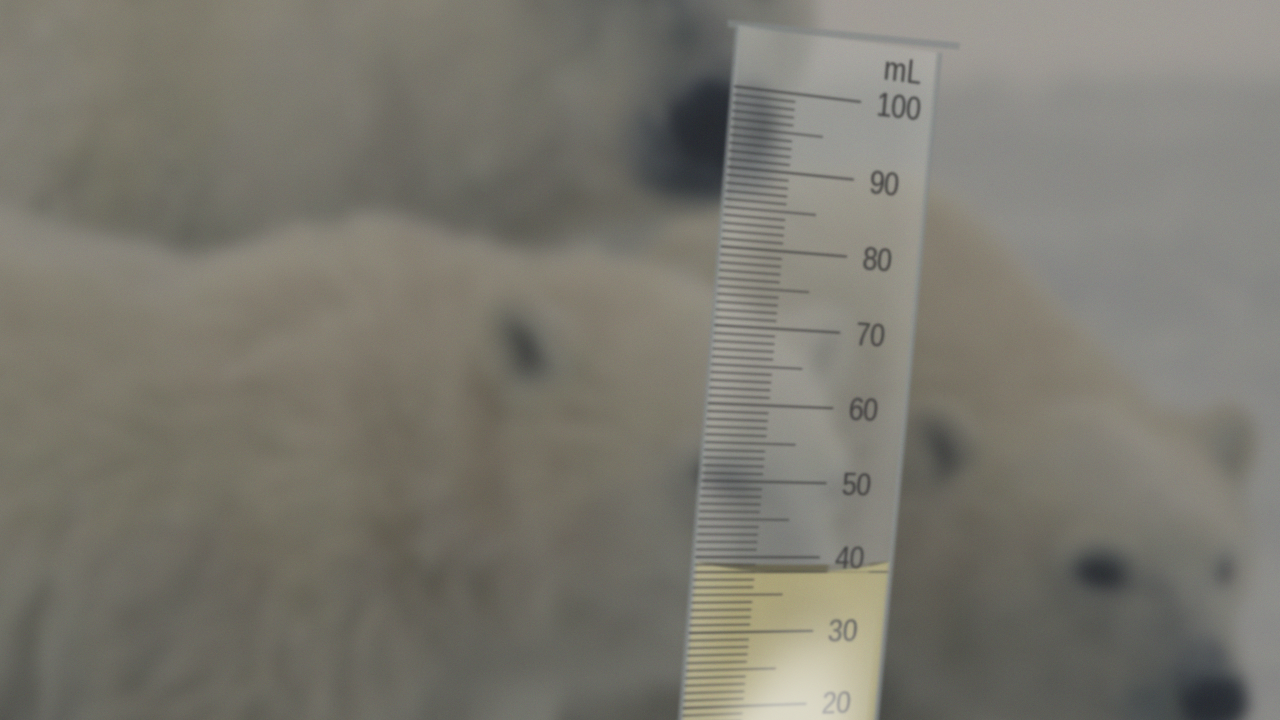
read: {"value": 38, "unit": "mL"}
